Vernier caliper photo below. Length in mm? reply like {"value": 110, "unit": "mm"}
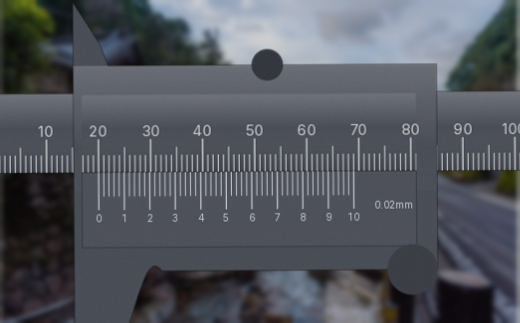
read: {"value": 20.0, "unit": "mm"}
